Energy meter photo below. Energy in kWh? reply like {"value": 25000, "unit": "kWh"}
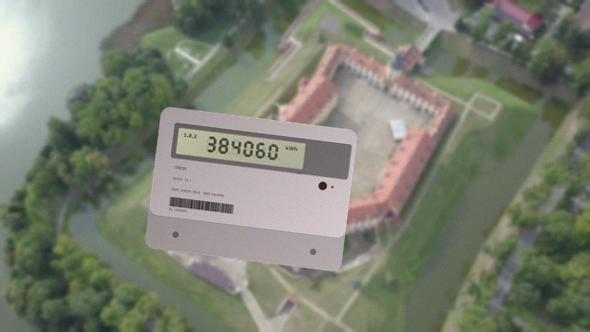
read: {"value": 384060, "unit": "kWh"}
